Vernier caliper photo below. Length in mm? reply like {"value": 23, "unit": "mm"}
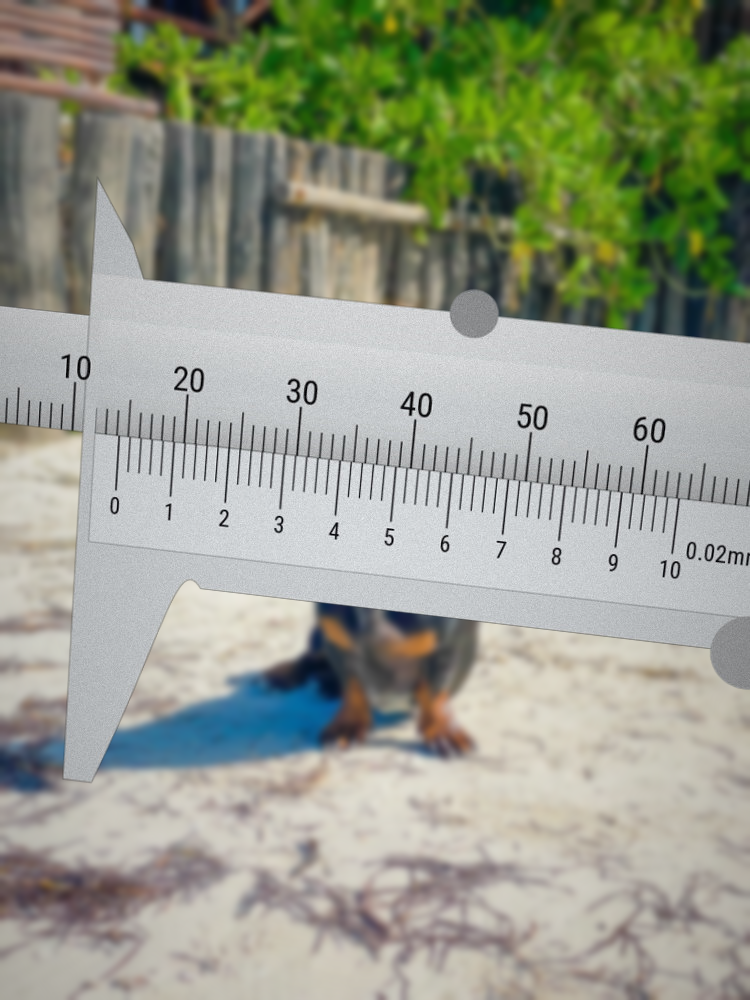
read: {"value": 14.2, "unit": "mm"}
